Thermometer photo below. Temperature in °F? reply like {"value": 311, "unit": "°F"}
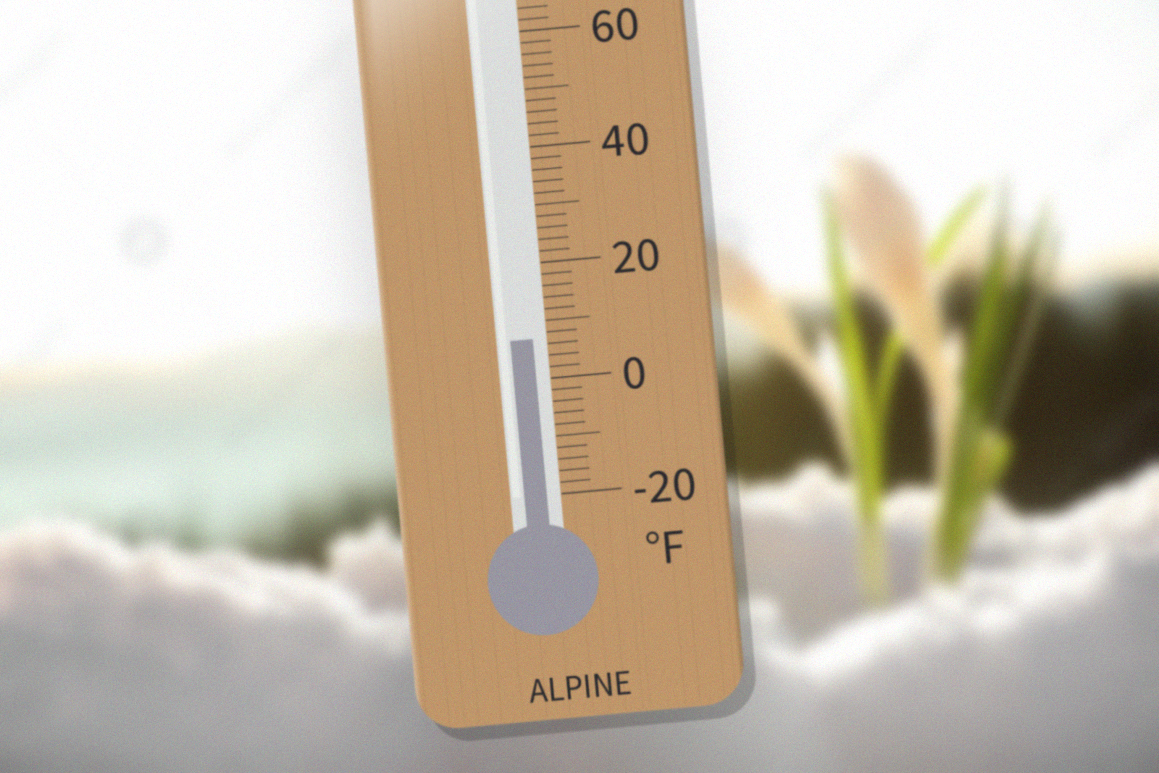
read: {"value": 7, "unit": "°F"}
